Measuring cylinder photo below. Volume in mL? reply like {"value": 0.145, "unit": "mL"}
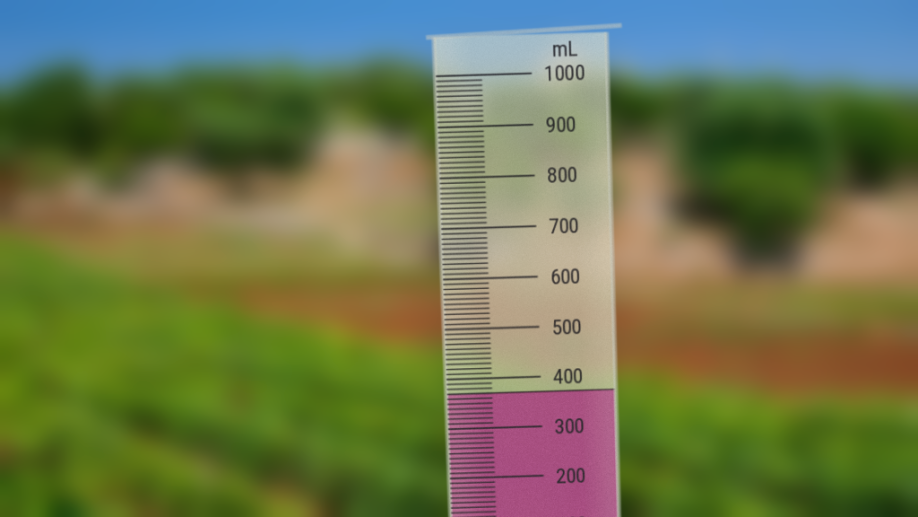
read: {"value": 370, "unit": "mL"}
